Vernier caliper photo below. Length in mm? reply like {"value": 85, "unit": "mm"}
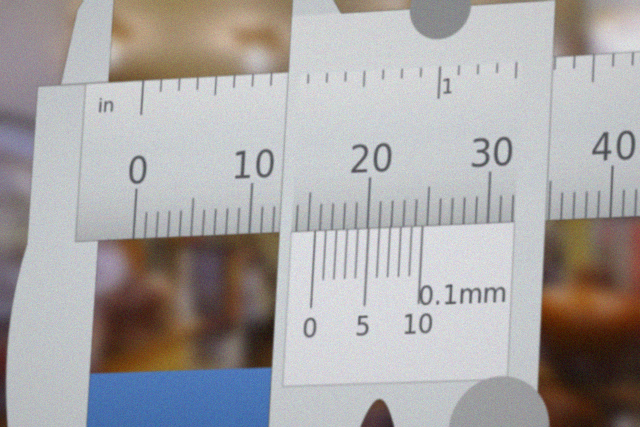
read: {"value": 15.6, "unit": "mm"}
